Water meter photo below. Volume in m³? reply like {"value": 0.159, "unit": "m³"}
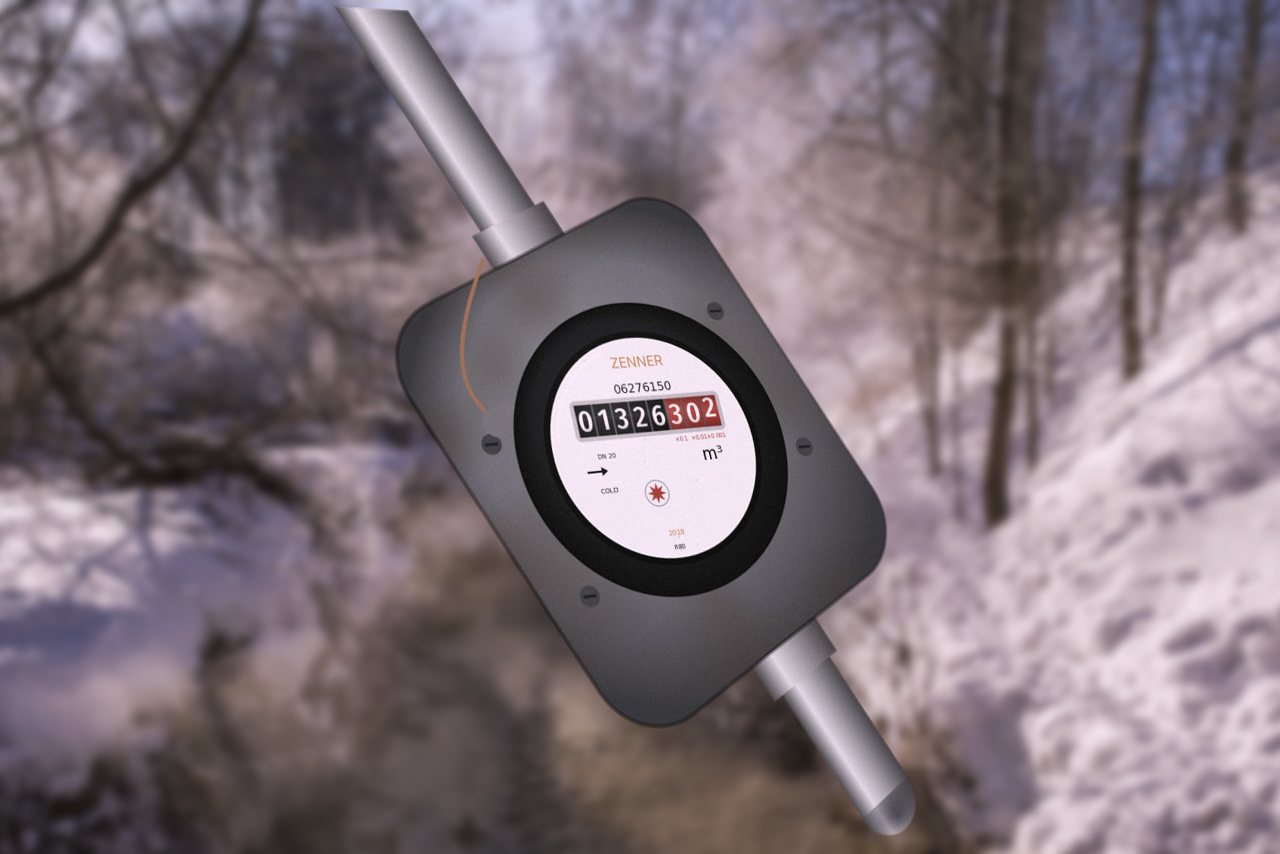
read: {"value": 1326.302, "unit": "m³"}
